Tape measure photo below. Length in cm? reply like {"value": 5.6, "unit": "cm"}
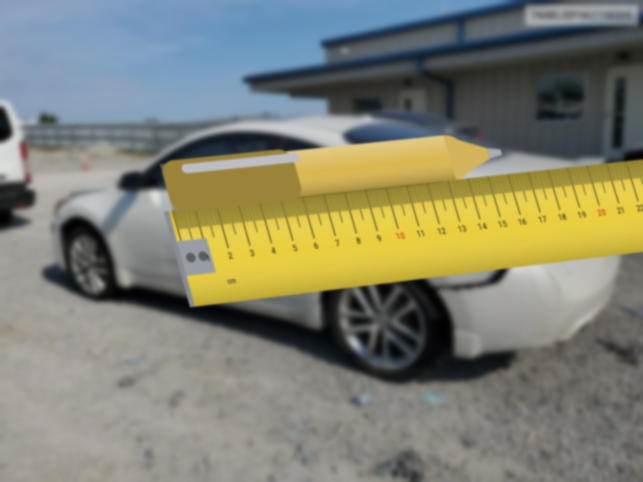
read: {"value": 16, "unit": "cm"}
